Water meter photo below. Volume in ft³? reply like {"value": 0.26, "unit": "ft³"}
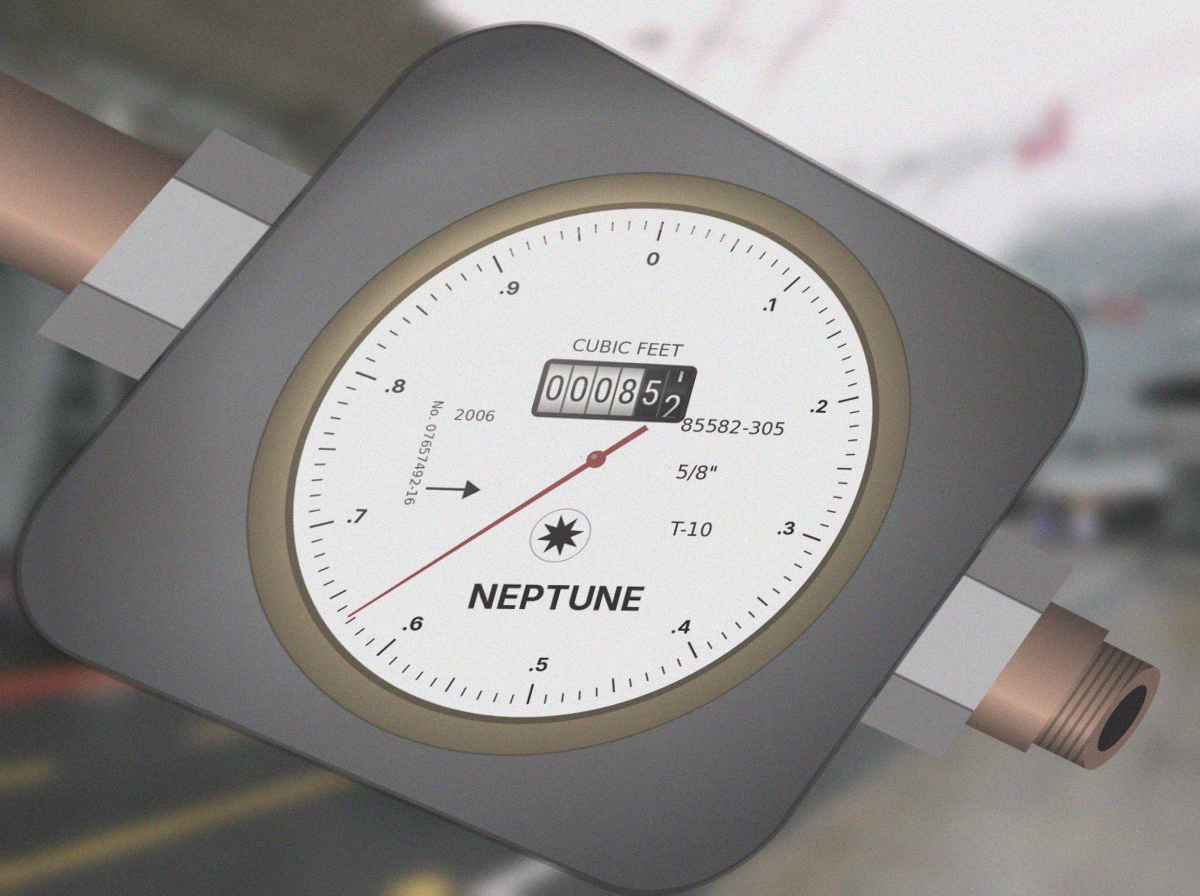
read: {"value": 851.63, "unit": "ft³"}
